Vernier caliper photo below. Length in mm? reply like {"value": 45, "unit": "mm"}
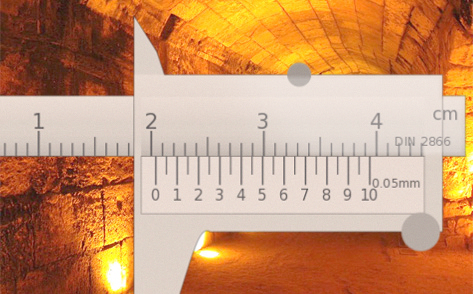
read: {"value": 20.4, "unit": "mm"}
